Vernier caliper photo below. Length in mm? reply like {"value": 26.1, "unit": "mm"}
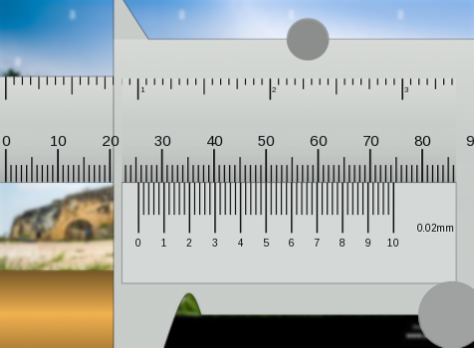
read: {"value": 25.5, "unit": "mm"}
